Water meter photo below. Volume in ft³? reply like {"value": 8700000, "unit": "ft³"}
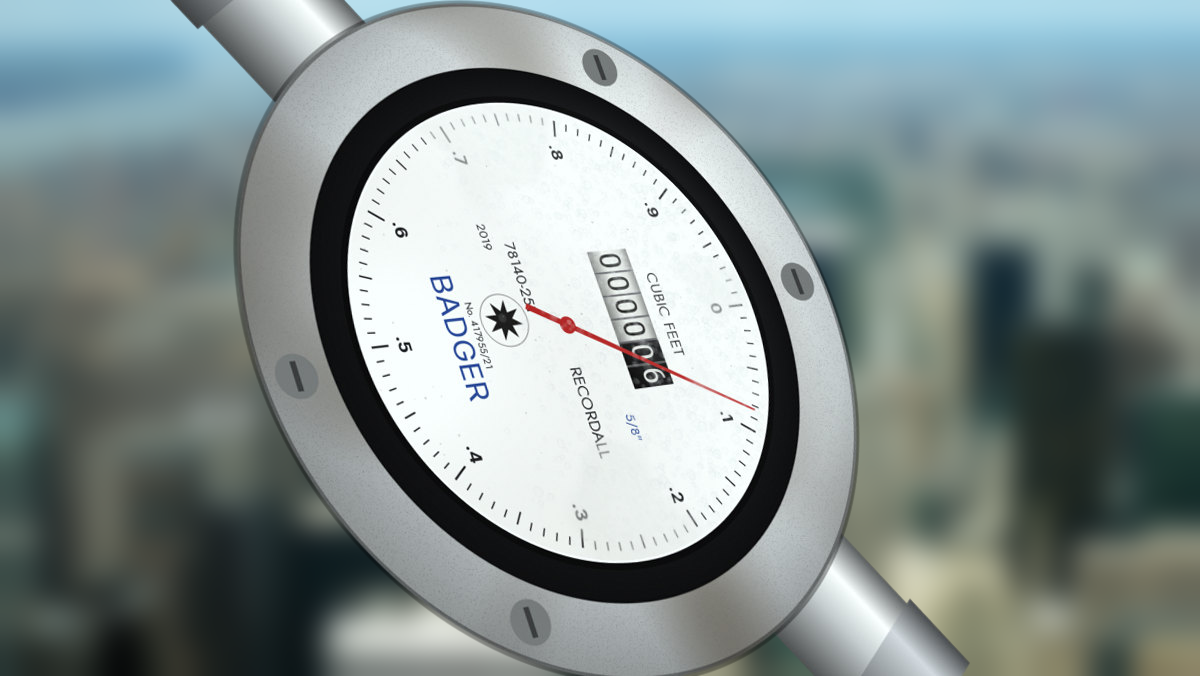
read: {"value": 6.08, "unit": "ft³"}
